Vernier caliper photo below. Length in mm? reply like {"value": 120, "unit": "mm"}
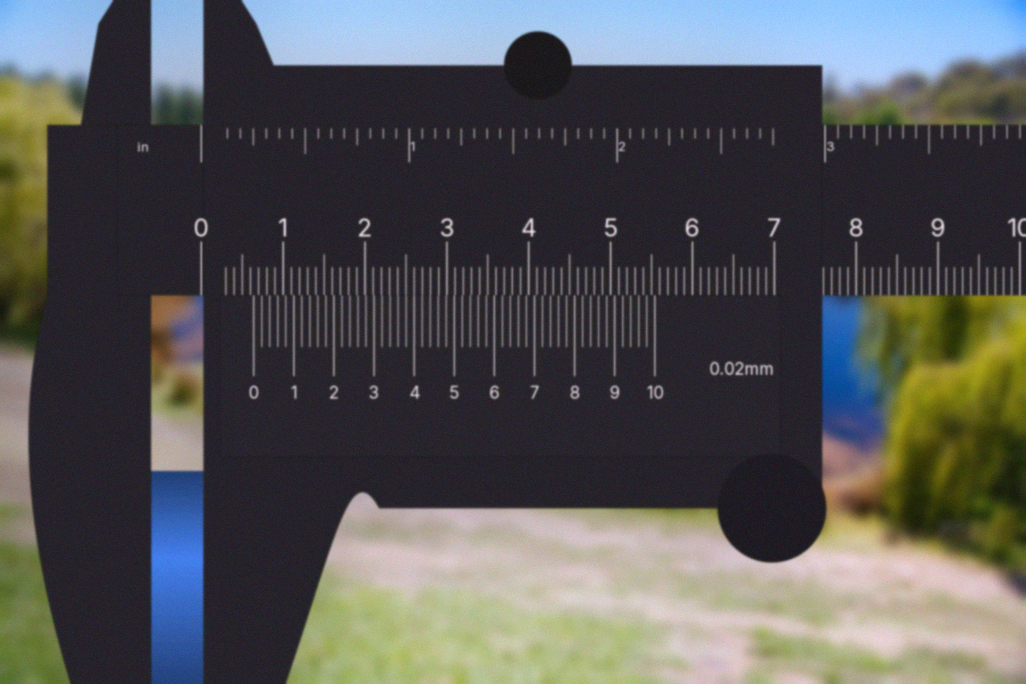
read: {"value": 6.4, "unit": "mm"}
